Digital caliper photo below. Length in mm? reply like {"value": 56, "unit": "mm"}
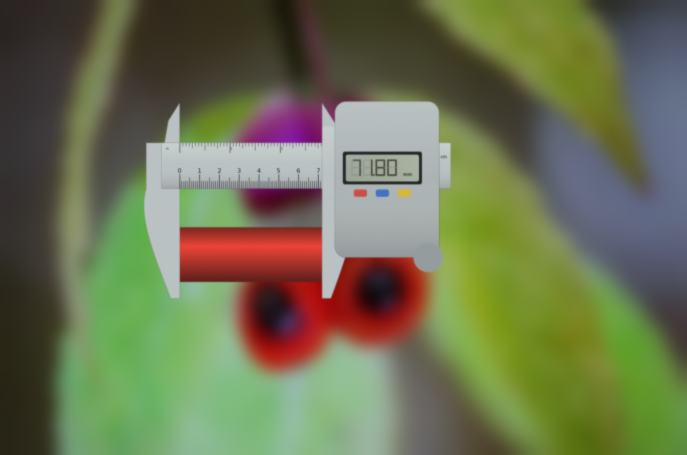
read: {"value": 71.80, "unit": "mm"}
